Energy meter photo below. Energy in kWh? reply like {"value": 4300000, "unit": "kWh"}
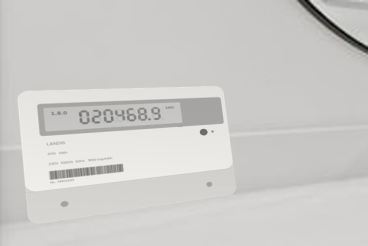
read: {"value": 20468.9, "unit": "kWh"}
